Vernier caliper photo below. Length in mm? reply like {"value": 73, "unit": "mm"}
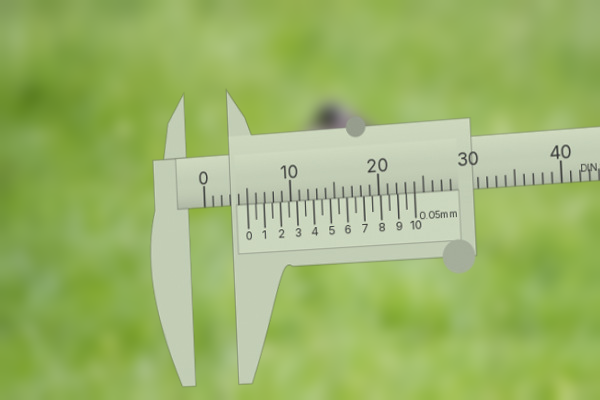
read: {"value": 5.0, "unit": "mm"}
